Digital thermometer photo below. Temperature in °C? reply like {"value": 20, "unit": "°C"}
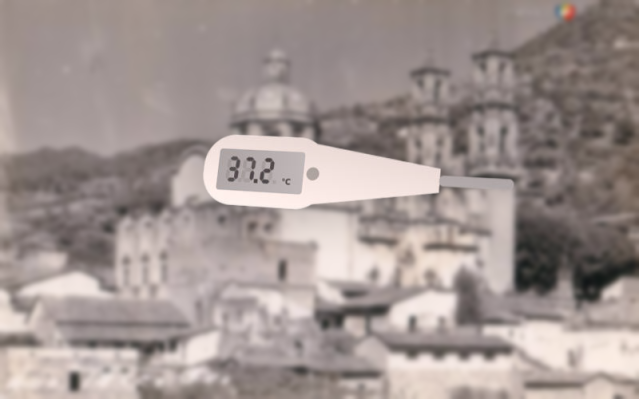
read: {"value": 37.2, "unit": "°C"}
